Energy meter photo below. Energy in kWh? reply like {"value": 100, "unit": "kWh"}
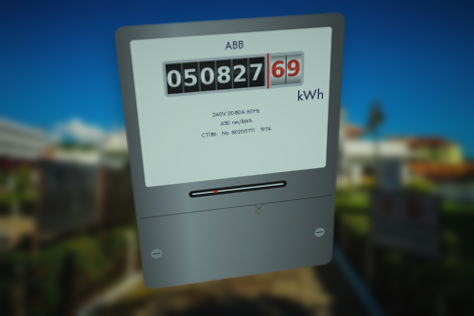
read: {"value": 50827.69, "unit": "kWh"}
